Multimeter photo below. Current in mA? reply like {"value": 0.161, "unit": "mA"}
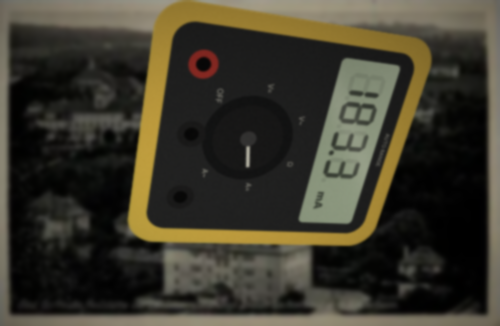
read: {"value": 183.3, "unit": "mA"}
